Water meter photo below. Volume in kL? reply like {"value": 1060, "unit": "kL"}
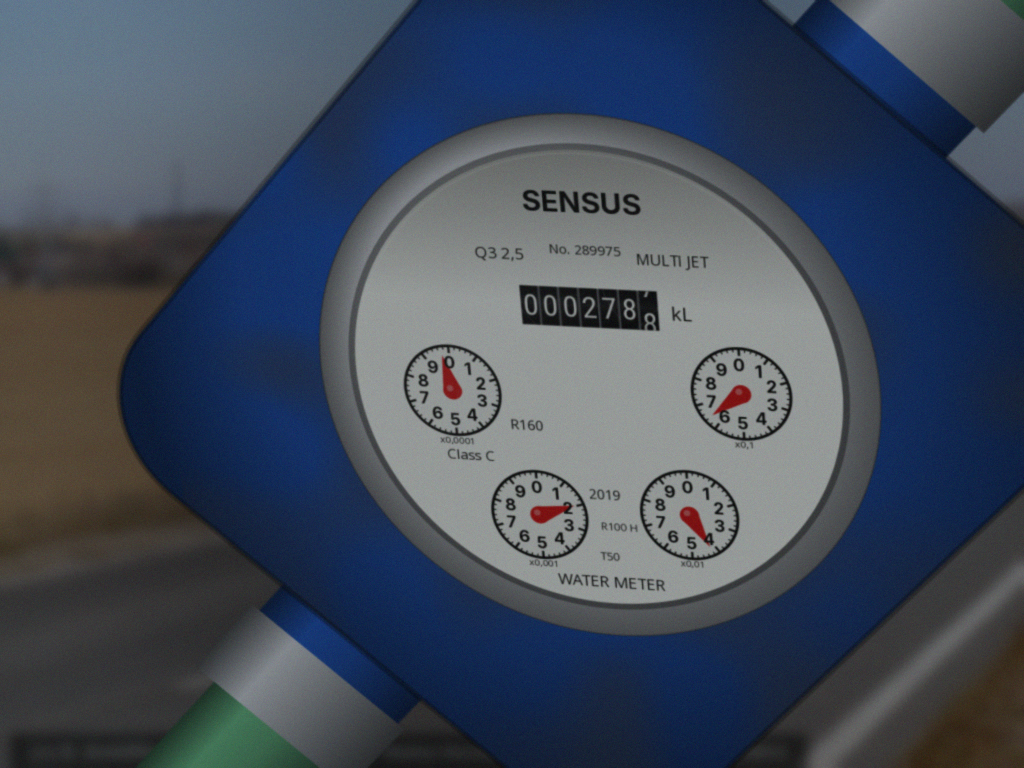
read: {"value": 2787.6419, "unit": "kL"}
